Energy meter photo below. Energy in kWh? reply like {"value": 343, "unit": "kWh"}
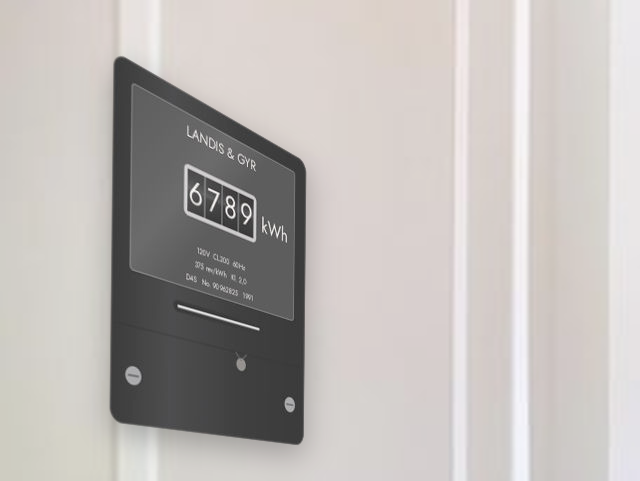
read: {"value": 6789, "unit": "kWh"}
